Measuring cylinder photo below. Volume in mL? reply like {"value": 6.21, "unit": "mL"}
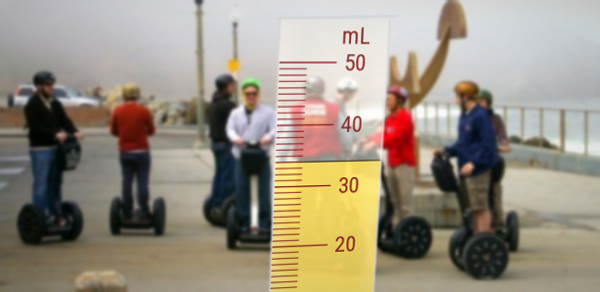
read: {"value": 34, "unit": "mL"}
